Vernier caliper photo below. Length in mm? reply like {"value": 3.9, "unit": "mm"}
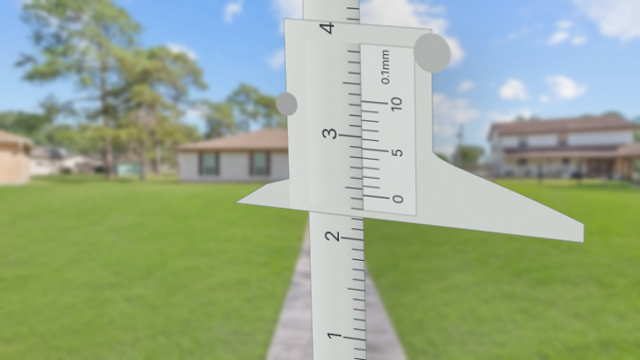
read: {"value": 24.4, "unit": "mm"}
